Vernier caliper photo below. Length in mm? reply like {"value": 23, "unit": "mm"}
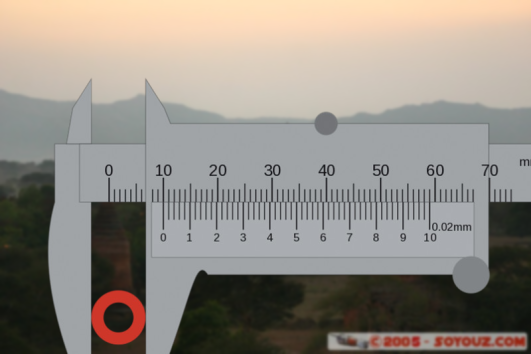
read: {"value": 10.0, "unit": "mm"}
